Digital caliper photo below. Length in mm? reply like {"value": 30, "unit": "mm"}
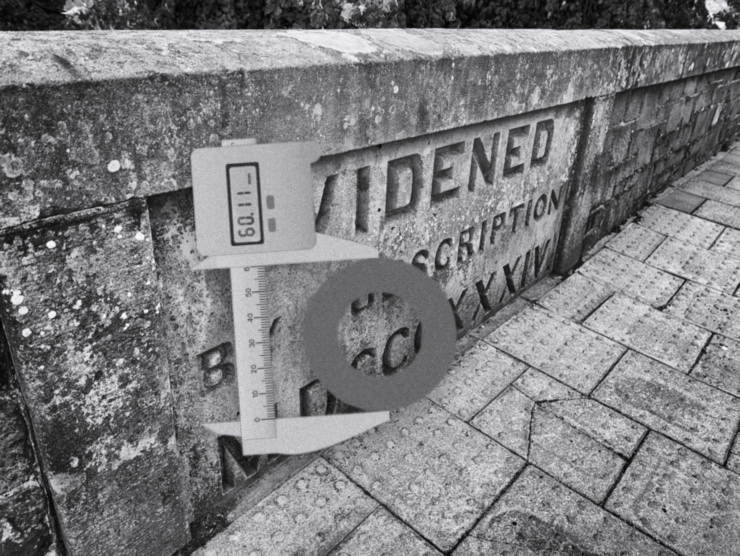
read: {"value": 60.11, "unit": "mm"}
